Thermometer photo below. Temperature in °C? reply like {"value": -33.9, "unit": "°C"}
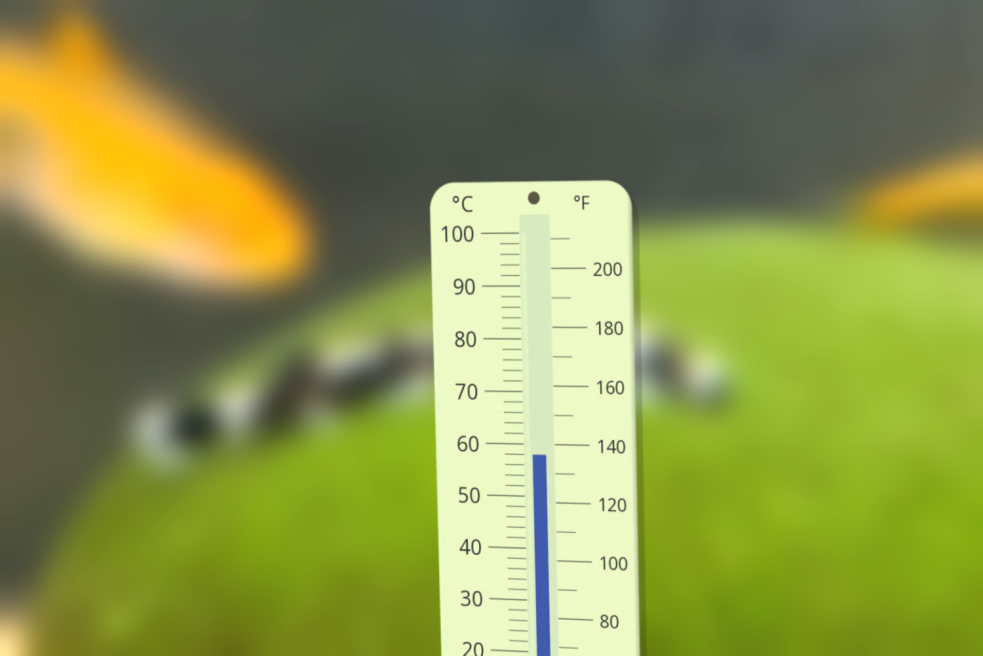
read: {"value": 58, "unit": "°C"}
